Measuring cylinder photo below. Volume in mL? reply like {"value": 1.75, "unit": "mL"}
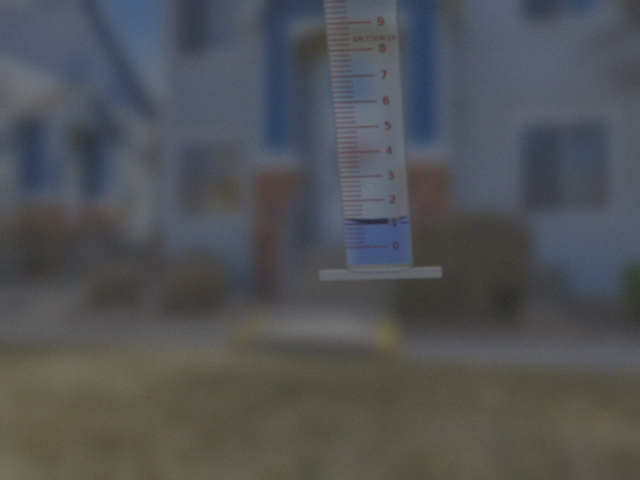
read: {"value": 1, "unit": "mL"}
